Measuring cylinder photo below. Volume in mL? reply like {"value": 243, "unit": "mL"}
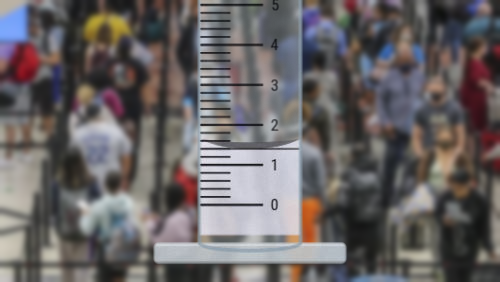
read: {"value": 1.4, "unit": "mL"}
